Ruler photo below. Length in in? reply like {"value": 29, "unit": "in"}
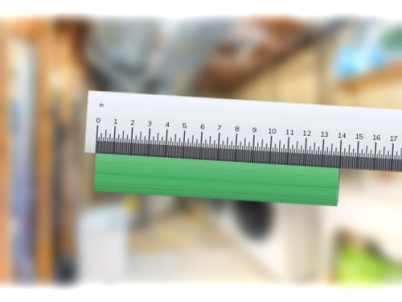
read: {"value": 14, "unit": "in"}
